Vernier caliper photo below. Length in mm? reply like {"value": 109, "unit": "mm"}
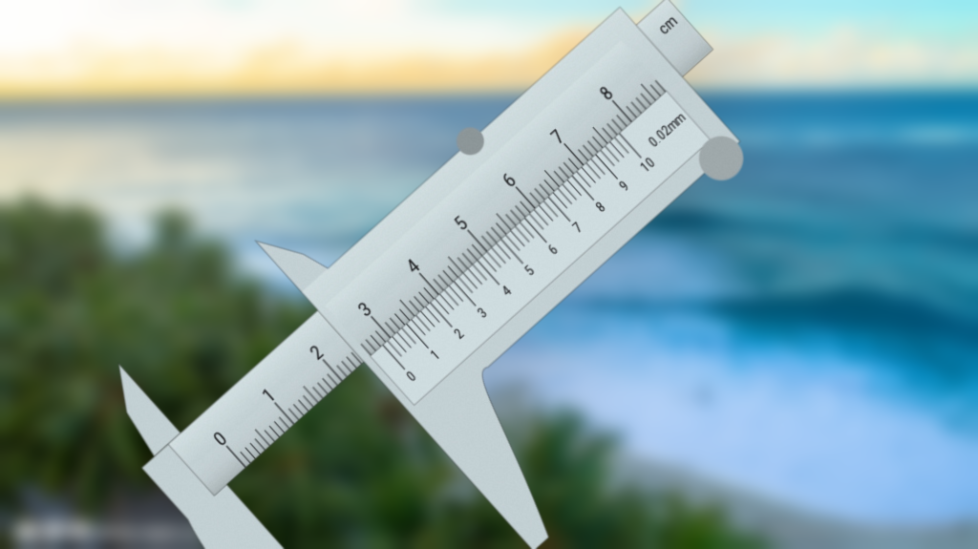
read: {"value": 28.4, "unit": "mm"}
